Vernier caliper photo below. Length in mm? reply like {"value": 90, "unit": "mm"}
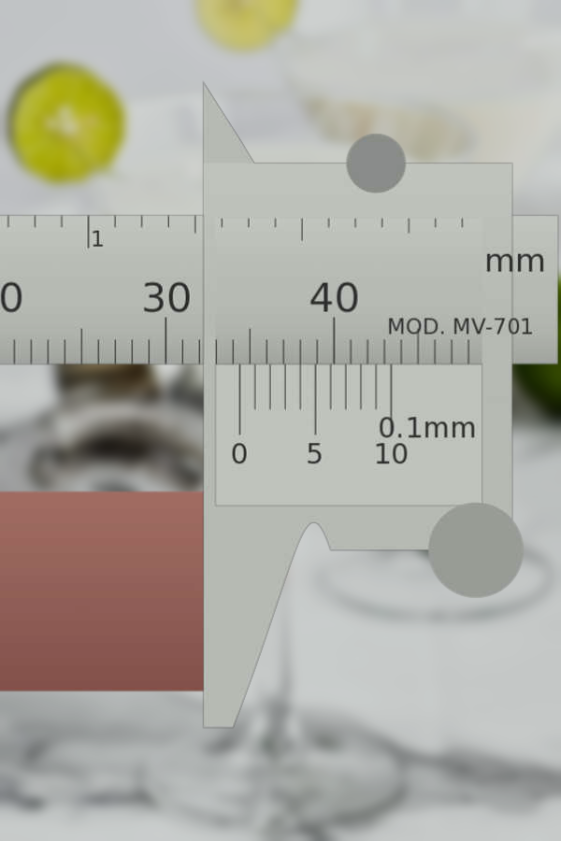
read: {"value": 34.4, "unit": "mm"}
